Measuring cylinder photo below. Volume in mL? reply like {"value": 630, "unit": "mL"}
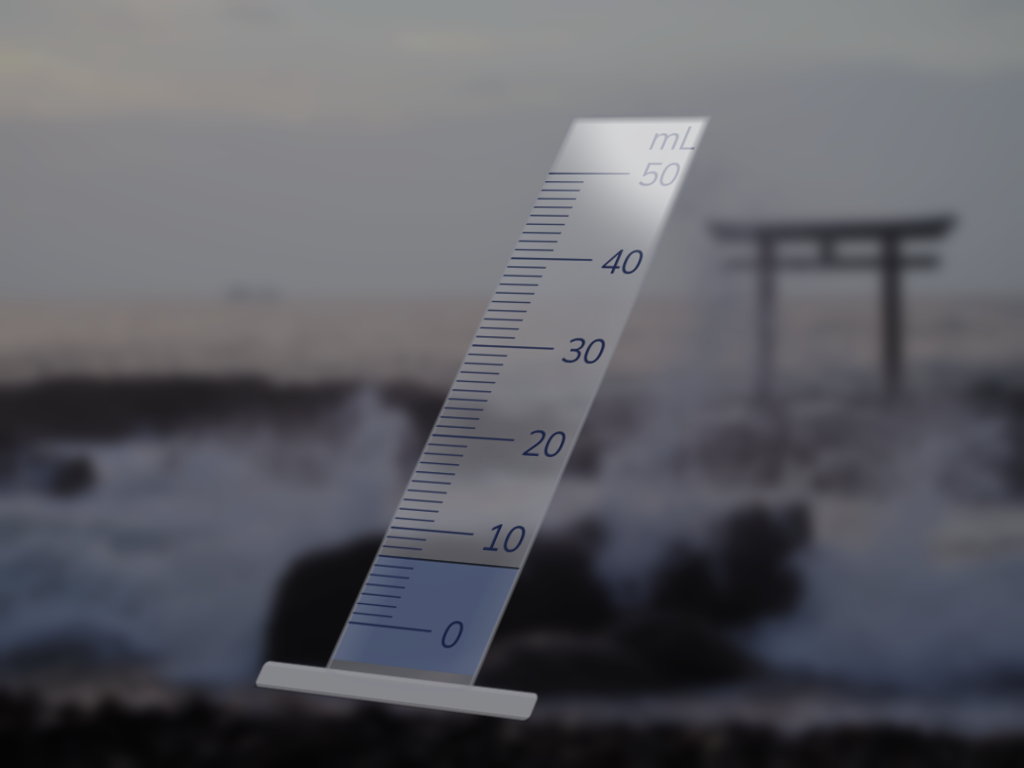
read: {"value": 7, "unit": "mL"}
